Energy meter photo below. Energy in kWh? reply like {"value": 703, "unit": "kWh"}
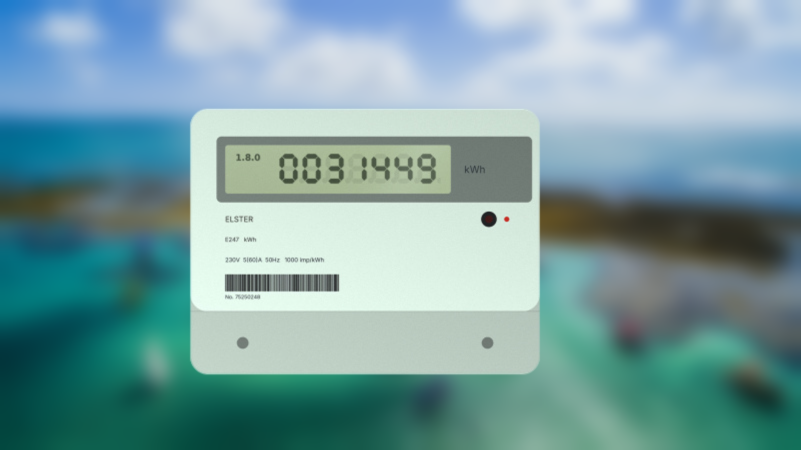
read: {"value": 31449, "unit": "kWh"}
